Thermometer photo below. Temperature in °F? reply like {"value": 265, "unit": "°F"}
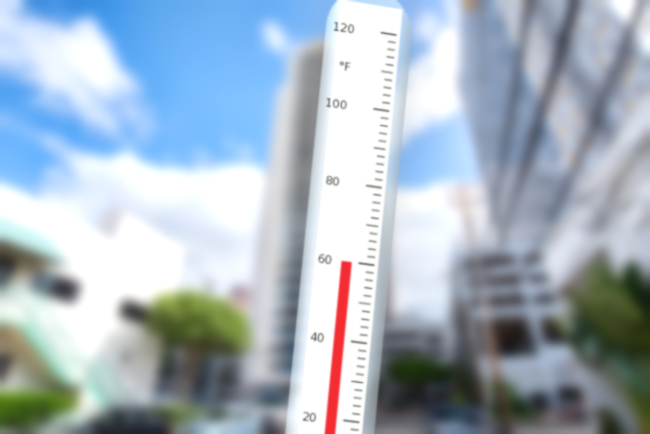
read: {"value": 60, "unit": "°F"}
